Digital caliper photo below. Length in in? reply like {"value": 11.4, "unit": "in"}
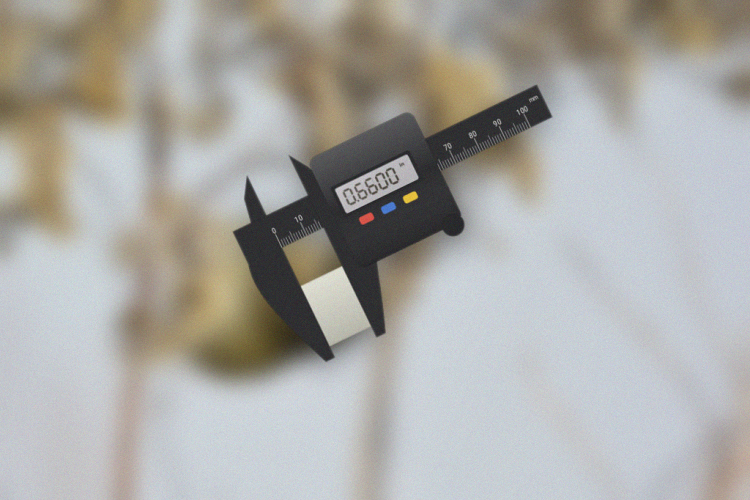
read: {"value": 0.6600, "unit": "in"}
